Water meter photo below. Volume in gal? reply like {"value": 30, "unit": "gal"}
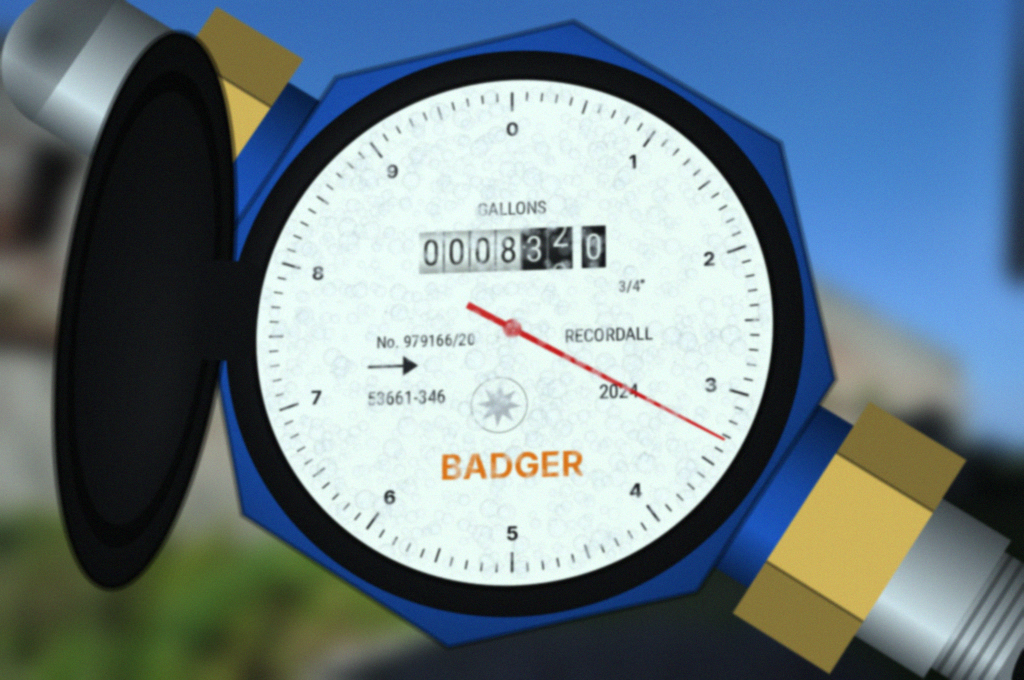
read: {"value": 8323.3, "unit": "gal"}
